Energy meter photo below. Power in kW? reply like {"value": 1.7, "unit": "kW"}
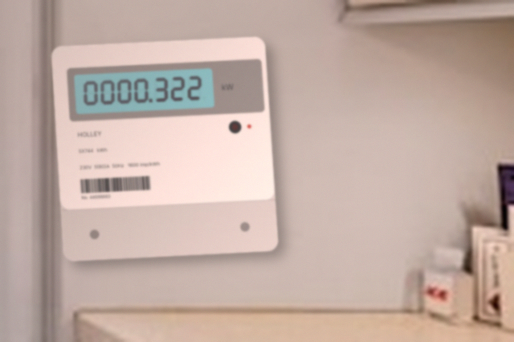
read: {"value": 0.322, "unit": "kW"}
